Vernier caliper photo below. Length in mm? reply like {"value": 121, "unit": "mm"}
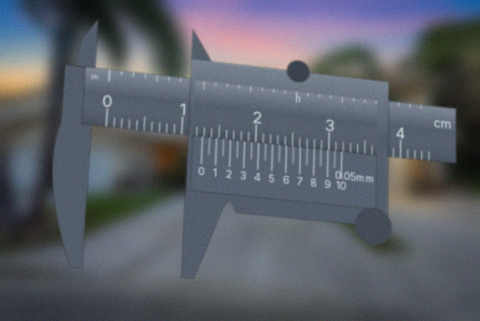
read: {"value": 12.8, "unit": "mm"}
